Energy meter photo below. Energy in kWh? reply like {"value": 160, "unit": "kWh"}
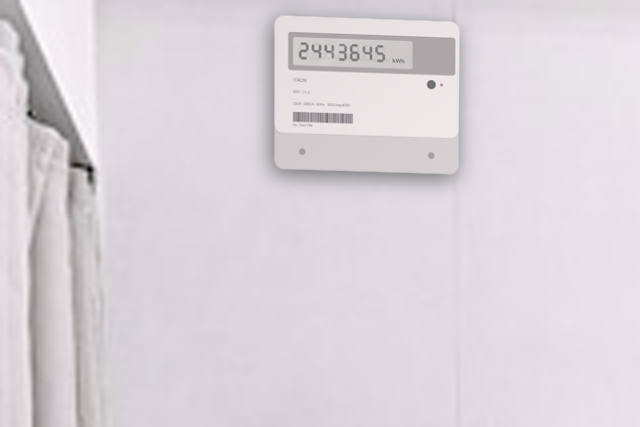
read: {"value": 2443645, "unit": "kWh"}
